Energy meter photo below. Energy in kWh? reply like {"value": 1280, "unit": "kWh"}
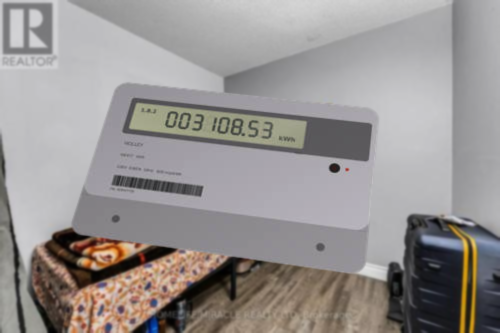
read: {"value": 3108.53, "unit": "kWh"}
